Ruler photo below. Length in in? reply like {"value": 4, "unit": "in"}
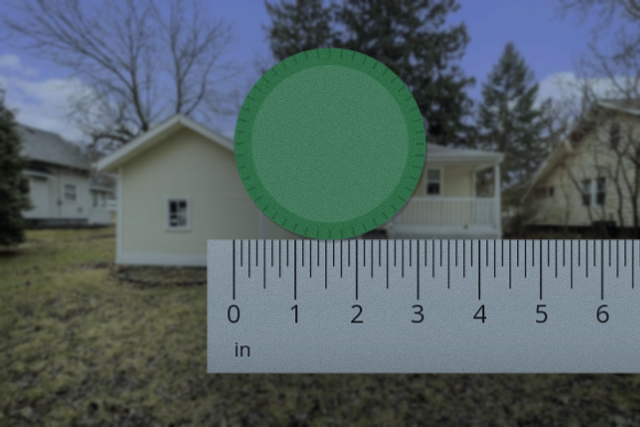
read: {"value": 3.125, "unit": "in"}
